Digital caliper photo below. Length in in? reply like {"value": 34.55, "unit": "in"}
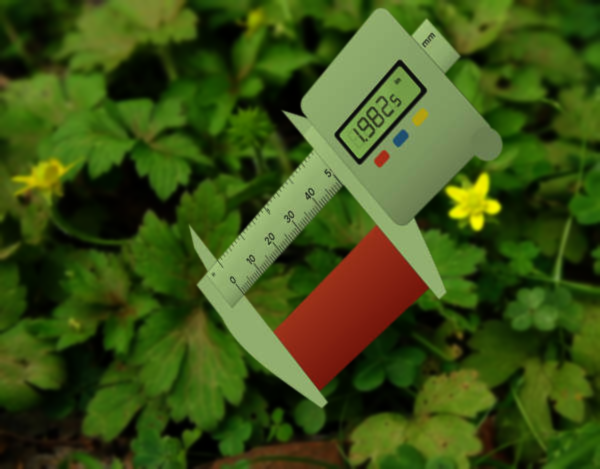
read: {"value": 1.9825, "unit": "in"}
